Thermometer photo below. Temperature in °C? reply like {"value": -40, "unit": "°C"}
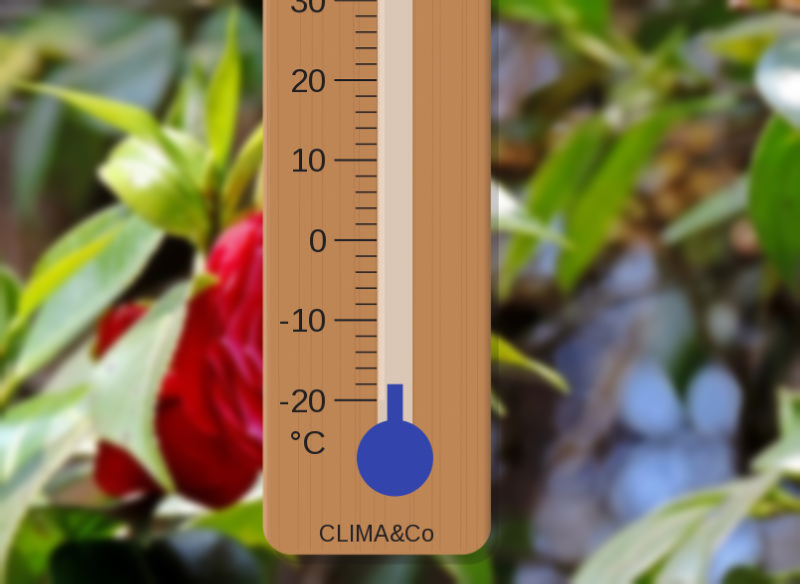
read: {"value": -18, "unit": "°C"}
